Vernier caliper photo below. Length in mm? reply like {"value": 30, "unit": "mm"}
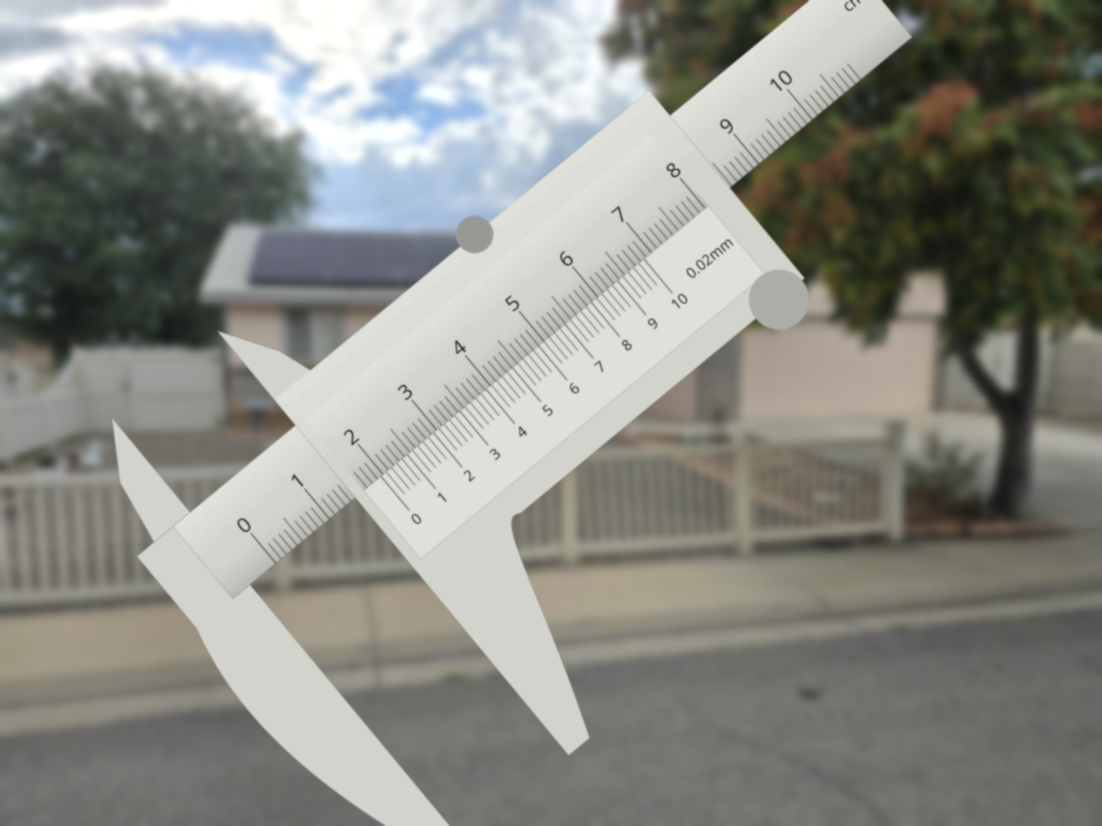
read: {"value": 19.6, "unit": "mm"}
